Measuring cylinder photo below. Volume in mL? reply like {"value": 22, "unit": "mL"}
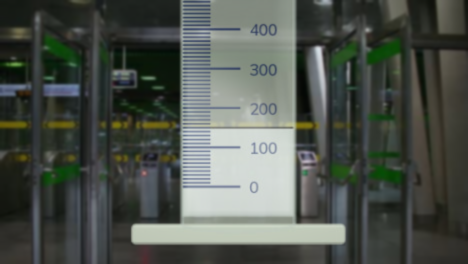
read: {"value": 150, "unit": "mL"}
